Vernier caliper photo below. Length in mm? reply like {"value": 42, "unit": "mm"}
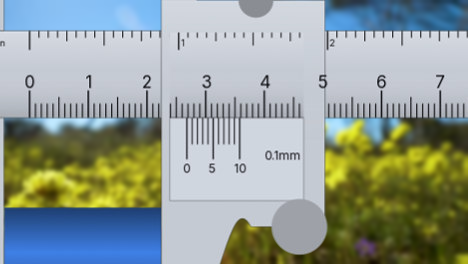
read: {"value": 26.8, "unit": "mm"}
